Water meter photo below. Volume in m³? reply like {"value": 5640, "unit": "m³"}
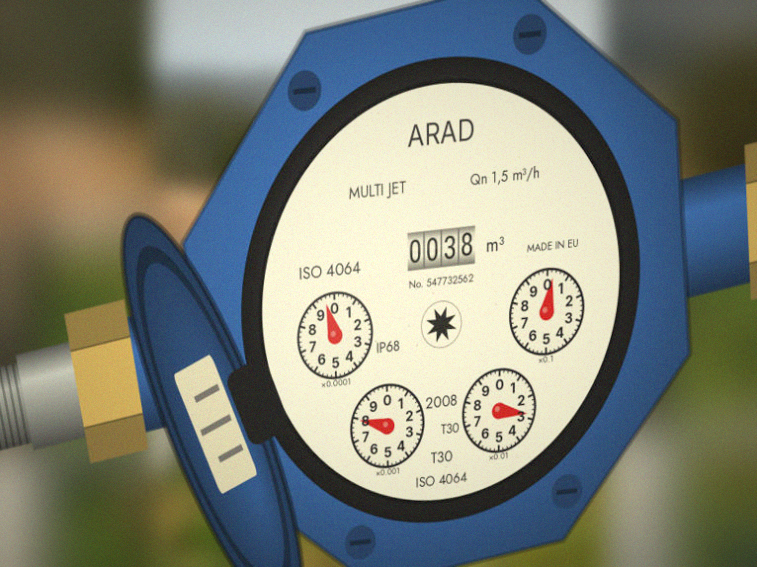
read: {"value": 38.0279, "unit": "m³"}
